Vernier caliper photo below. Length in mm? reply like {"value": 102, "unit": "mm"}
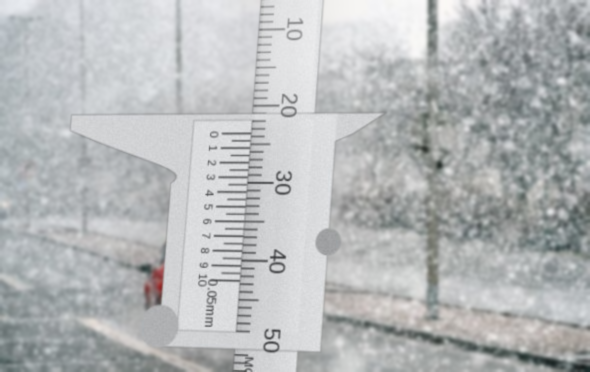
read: {"value": 23.6, "unit": "mm"}
